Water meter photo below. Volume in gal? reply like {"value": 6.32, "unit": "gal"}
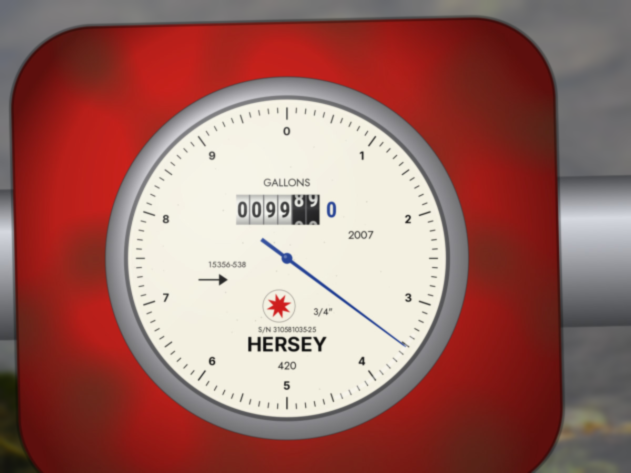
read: {"value": 99893.5, "unit": "gal"}
